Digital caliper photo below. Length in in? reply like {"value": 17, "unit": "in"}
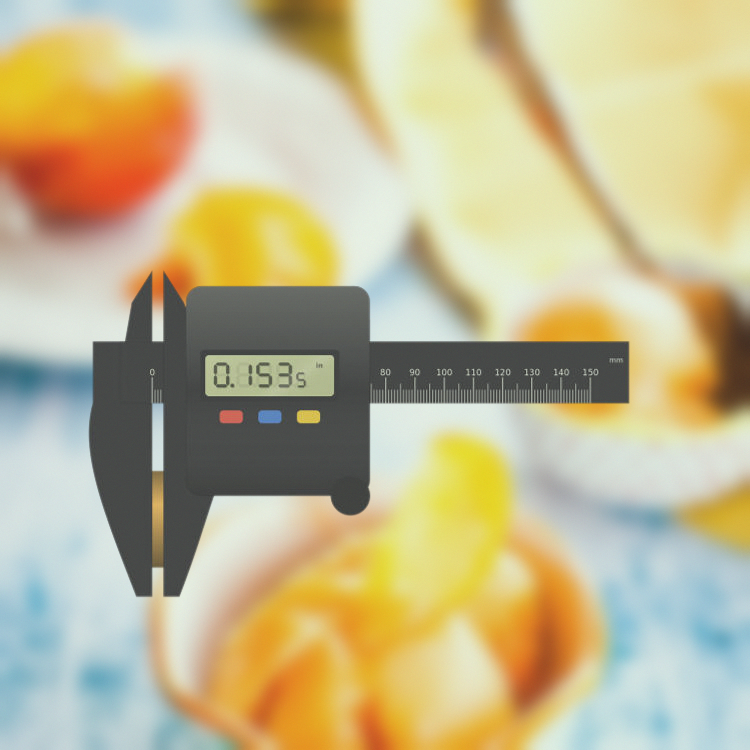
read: {"value": 0.1535, "unit": "in"}
